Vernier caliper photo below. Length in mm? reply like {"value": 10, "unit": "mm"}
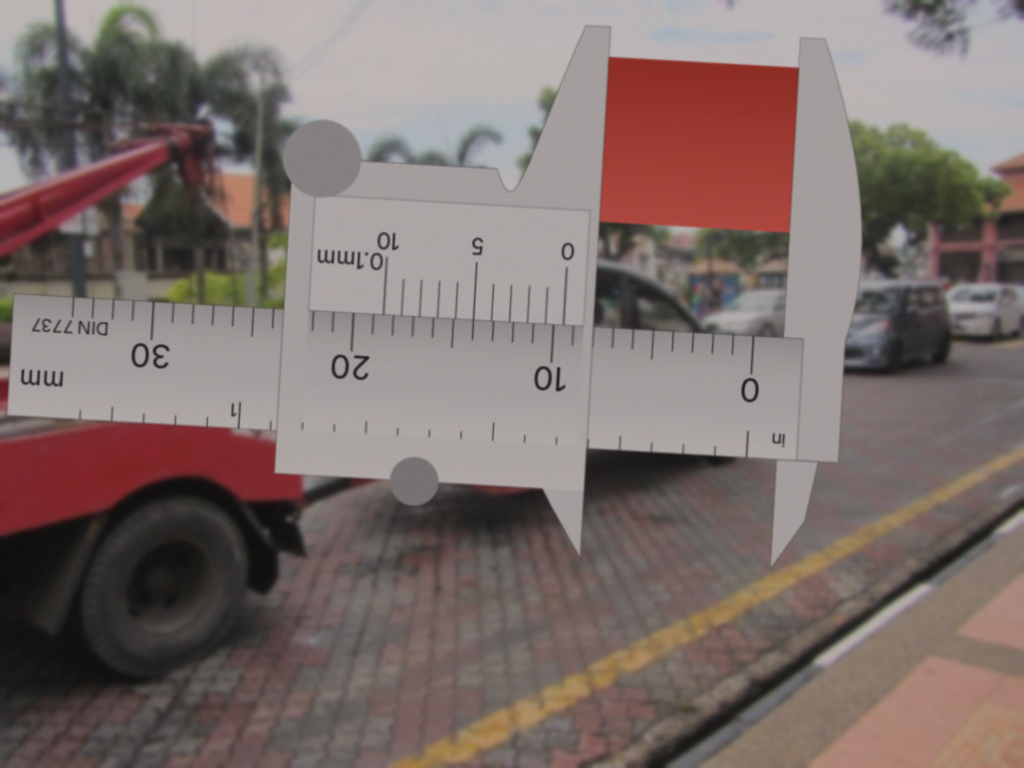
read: {"value": 9.5, "unit": "mm"}
